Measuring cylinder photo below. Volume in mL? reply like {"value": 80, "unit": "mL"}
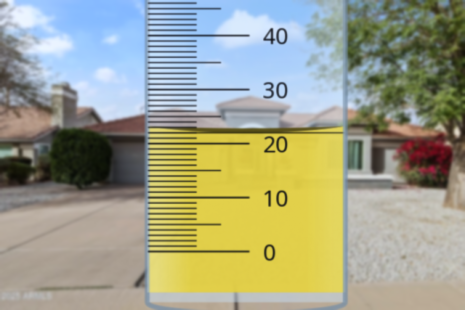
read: {"value": 22, "unit": "mL"}
